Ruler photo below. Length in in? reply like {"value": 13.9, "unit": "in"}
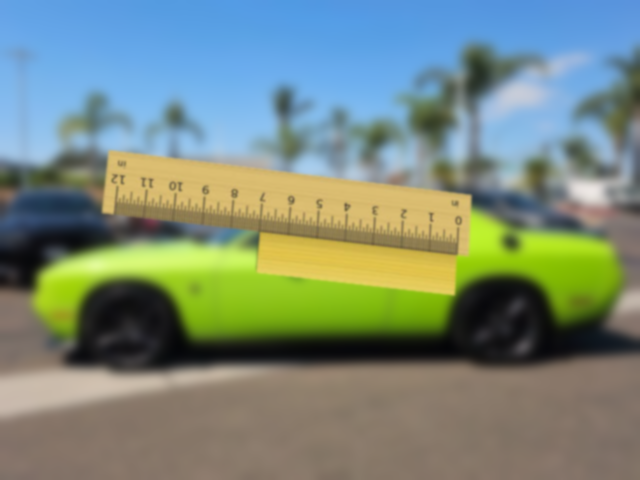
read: {"value": 7, "unit": "in"}
